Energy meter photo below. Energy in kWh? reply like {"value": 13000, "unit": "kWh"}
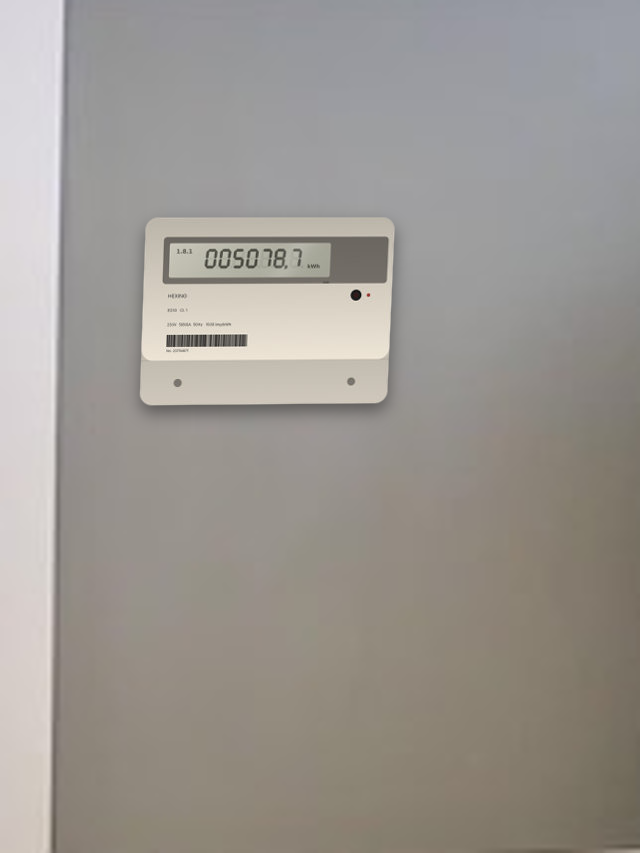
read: {"value": 5078.7, "unit": "kWh"}
